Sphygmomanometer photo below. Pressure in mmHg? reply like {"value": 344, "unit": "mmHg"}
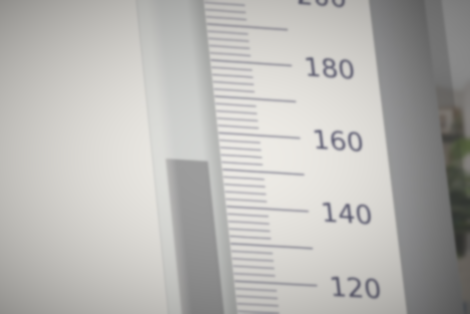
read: {"value": 152, "unit": "mmHg"}
